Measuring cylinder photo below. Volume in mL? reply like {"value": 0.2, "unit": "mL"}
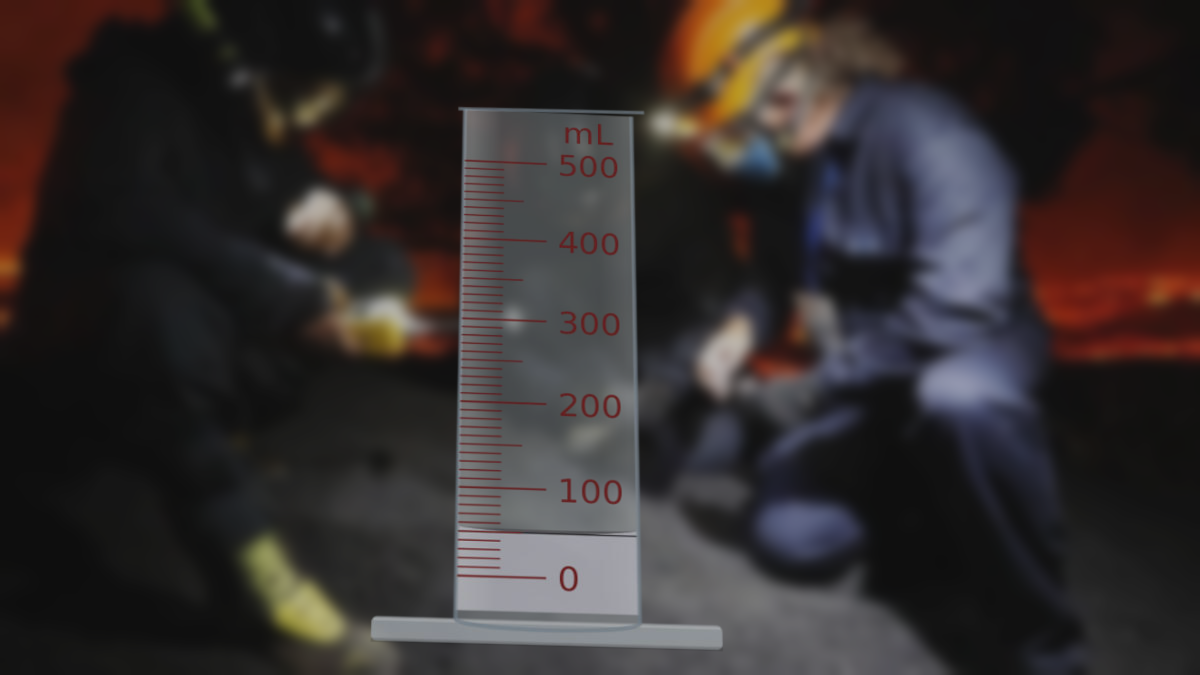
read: {"value": 50, "unit": "mL"}
